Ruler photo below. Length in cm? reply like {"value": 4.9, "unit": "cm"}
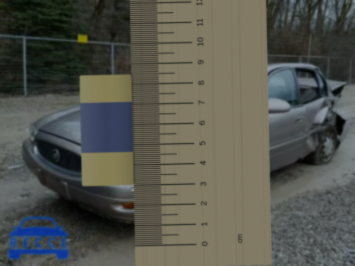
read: {"value": 5.5, "unit": "cm"}
